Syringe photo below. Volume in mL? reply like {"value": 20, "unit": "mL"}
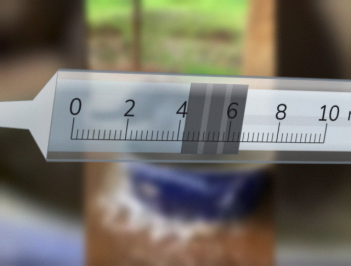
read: {"value": 4.2, "unit": "mL"}
